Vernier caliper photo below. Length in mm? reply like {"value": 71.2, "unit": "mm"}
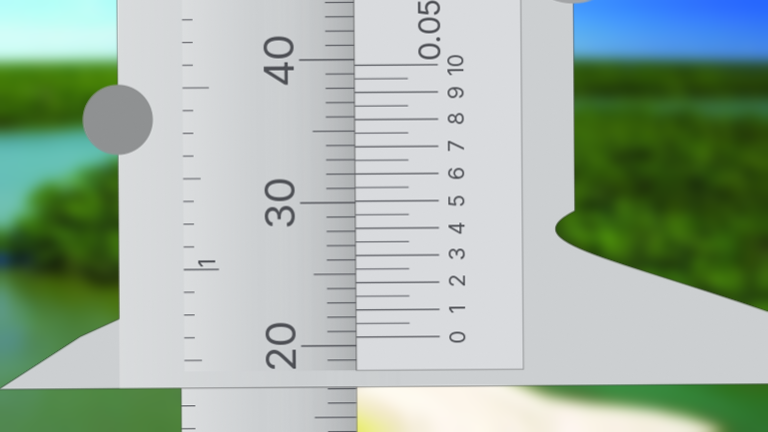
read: {"value": 20.6, "unit": "mm"}
